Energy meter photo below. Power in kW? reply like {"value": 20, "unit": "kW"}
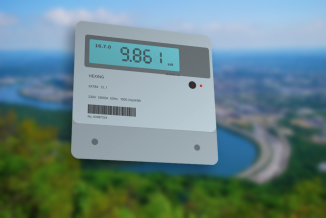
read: {"value": 9.861, "unit": "kW"}
